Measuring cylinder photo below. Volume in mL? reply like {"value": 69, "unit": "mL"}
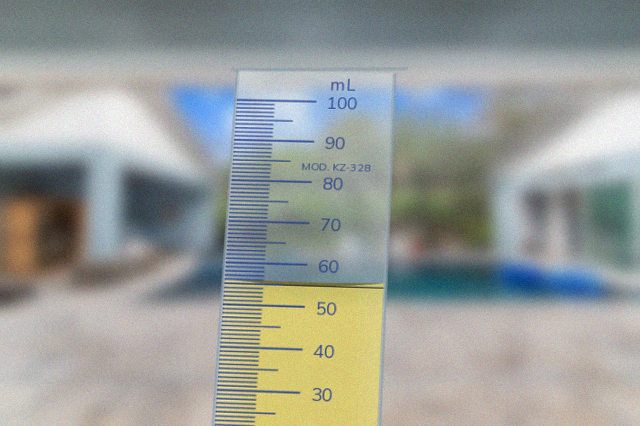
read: {"value": 55, "unit": "mL"}
